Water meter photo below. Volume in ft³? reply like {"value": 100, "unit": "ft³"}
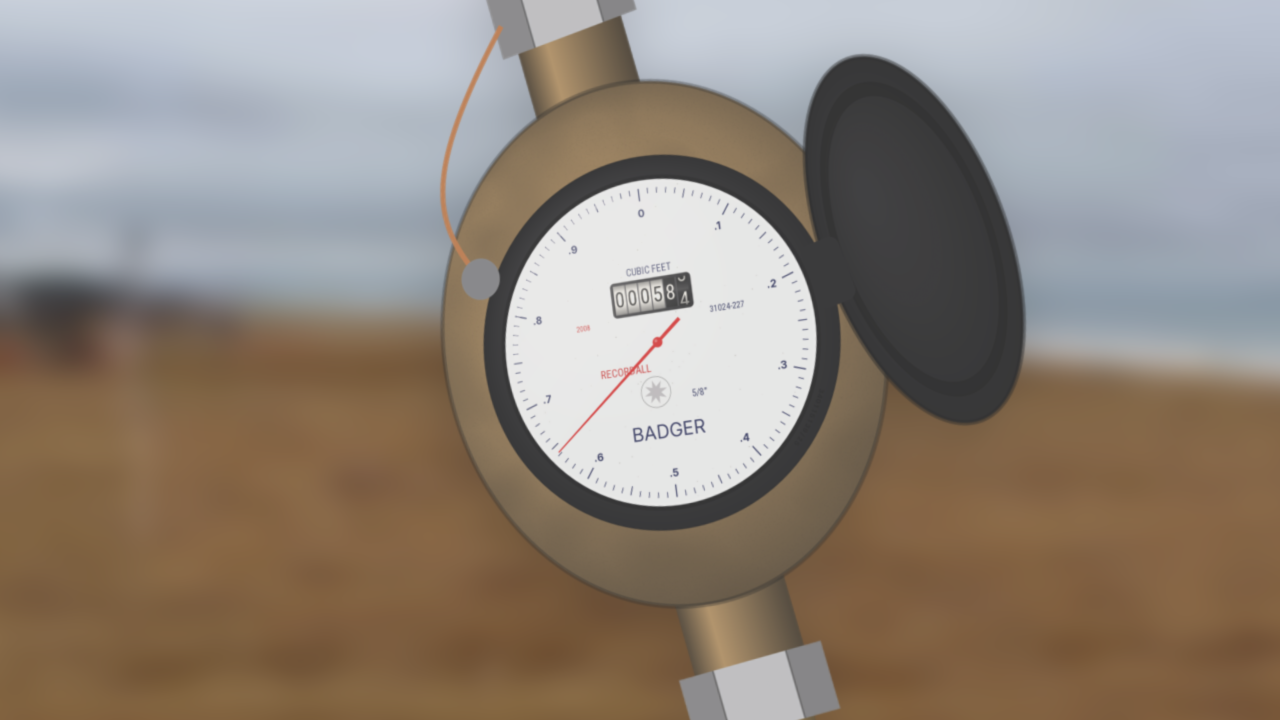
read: {"value": 583.64, "unit": "ft³"}
